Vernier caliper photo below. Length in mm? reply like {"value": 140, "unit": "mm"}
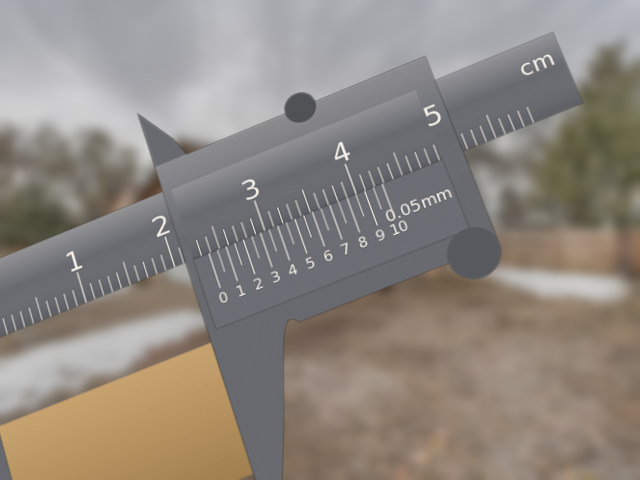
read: {"value": 23.8, "unit": "mm"}
